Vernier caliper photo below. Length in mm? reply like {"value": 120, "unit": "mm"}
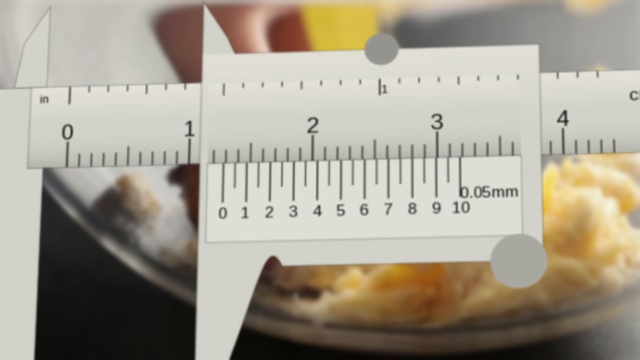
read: {"value": 12.8, "unit": "mm"}
